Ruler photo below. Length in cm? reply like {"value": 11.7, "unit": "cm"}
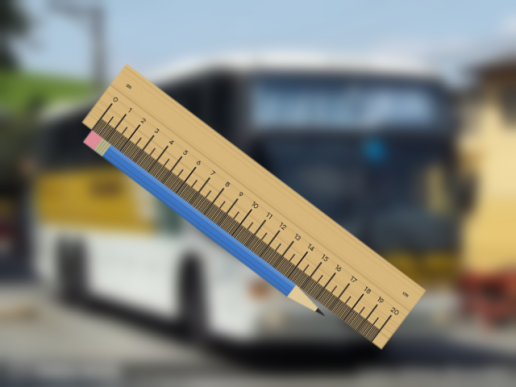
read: {"value": 17, "unit": "cm"}
